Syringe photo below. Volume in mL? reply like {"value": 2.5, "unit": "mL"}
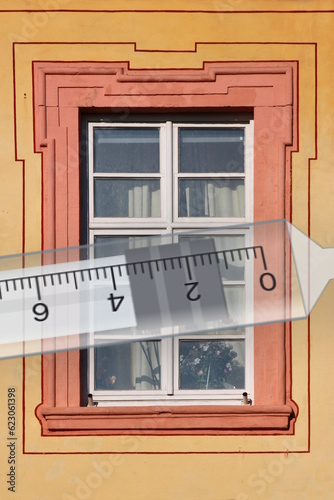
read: {"value": 1.2, "unit": "mL"}
